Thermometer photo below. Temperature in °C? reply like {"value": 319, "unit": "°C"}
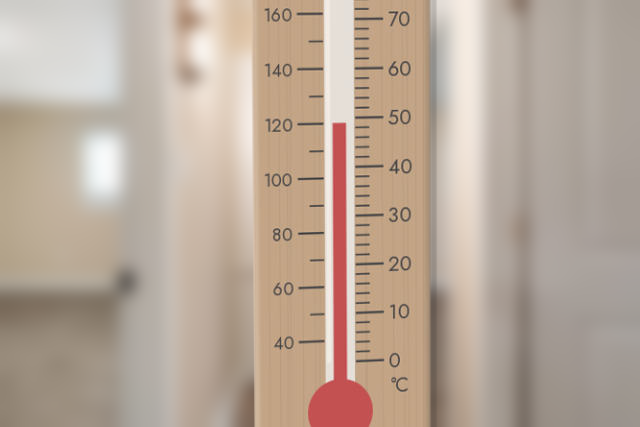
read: {"value": 49, "unit": "°C"}
